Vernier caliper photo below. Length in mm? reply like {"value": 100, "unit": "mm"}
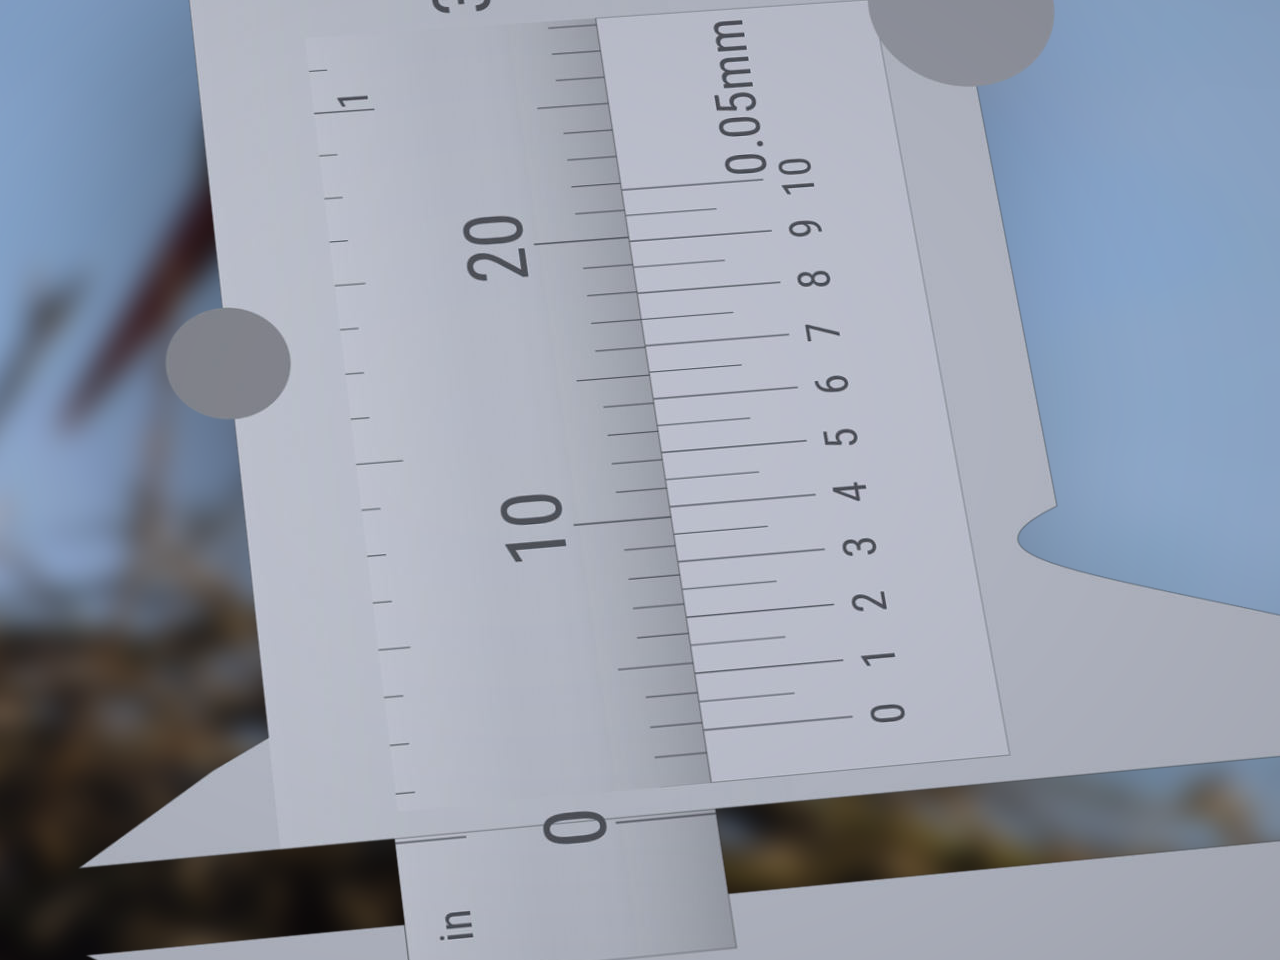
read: {"value": 2.75, "unit": "mm"}
